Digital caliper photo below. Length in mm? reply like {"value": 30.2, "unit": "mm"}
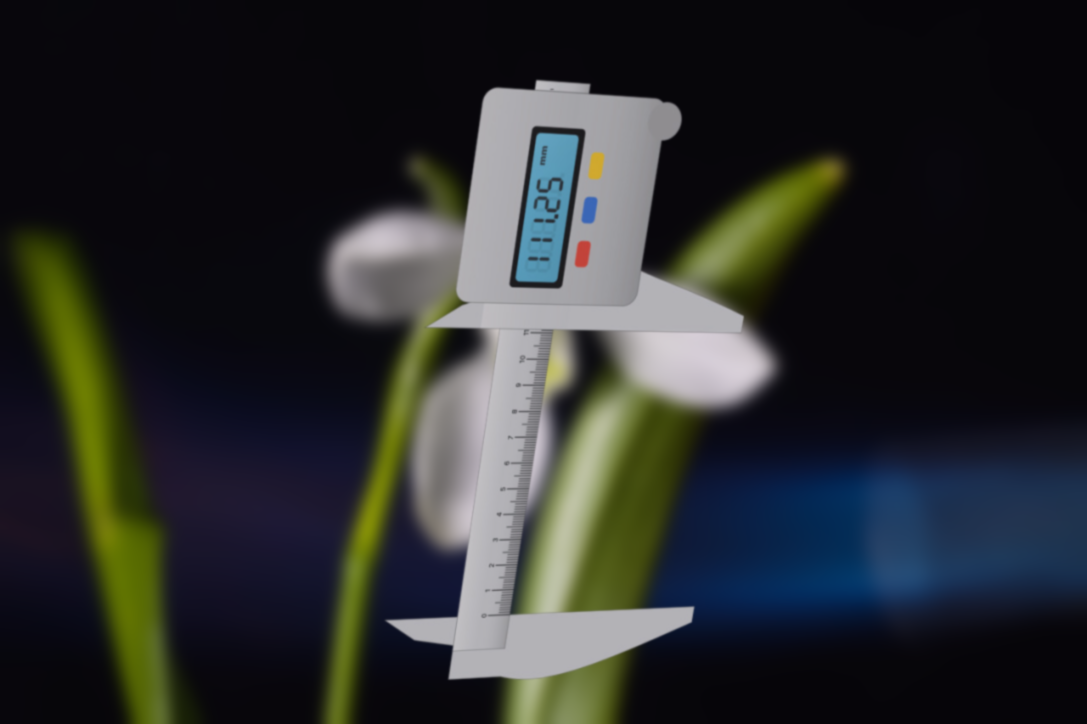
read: {"value": 111.25, "unit": "mm"}
